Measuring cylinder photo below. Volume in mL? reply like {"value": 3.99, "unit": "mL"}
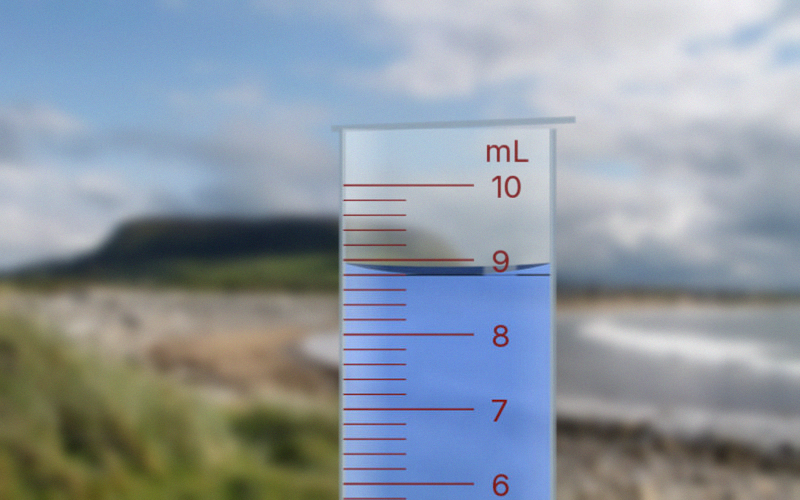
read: {"value": 8.8, "unit": "mL"}
